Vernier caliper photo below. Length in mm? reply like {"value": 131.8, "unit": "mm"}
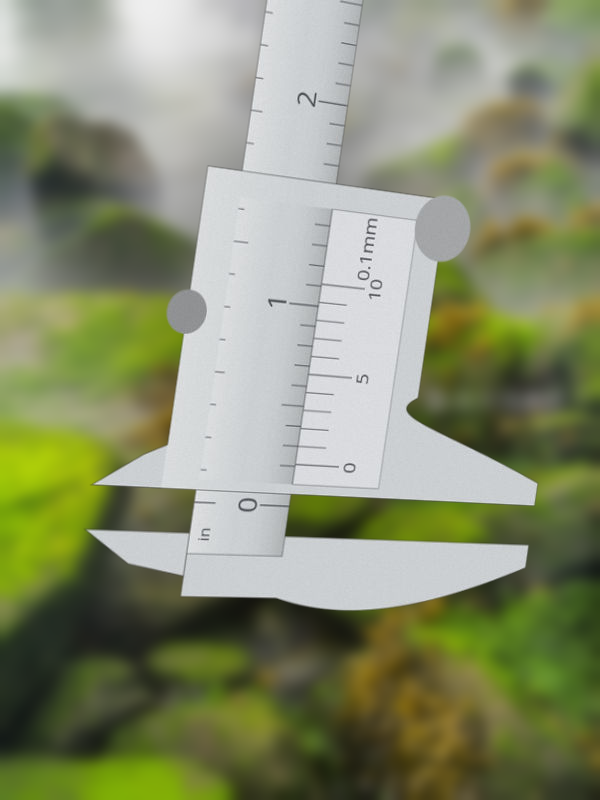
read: {"value": 2.1, "unit": "mm"}
